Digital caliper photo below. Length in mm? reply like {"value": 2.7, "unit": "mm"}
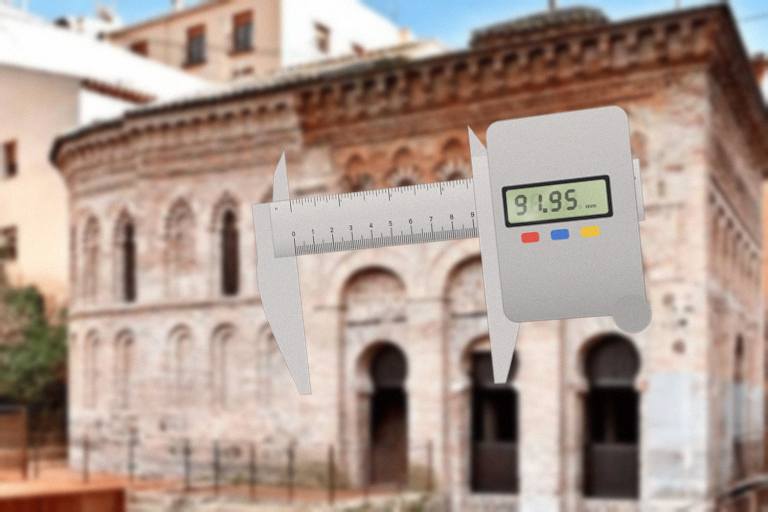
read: {"value": 91.95, "unit": "mm"}
